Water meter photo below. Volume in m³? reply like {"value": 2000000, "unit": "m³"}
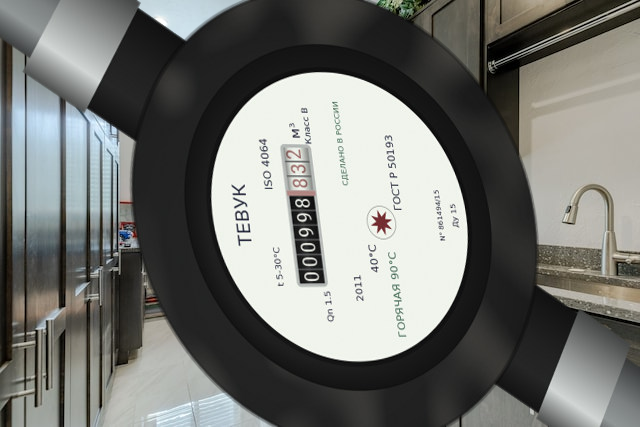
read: {"value": 998.832, "unit": "m³"}
